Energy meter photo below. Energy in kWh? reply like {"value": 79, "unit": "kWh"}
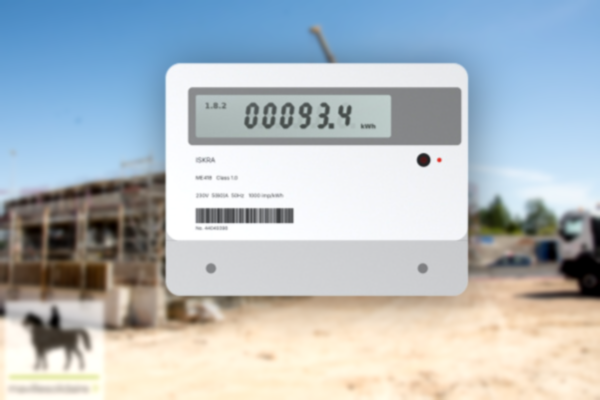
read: {"value": 93.4, "unit": "kWh"}
